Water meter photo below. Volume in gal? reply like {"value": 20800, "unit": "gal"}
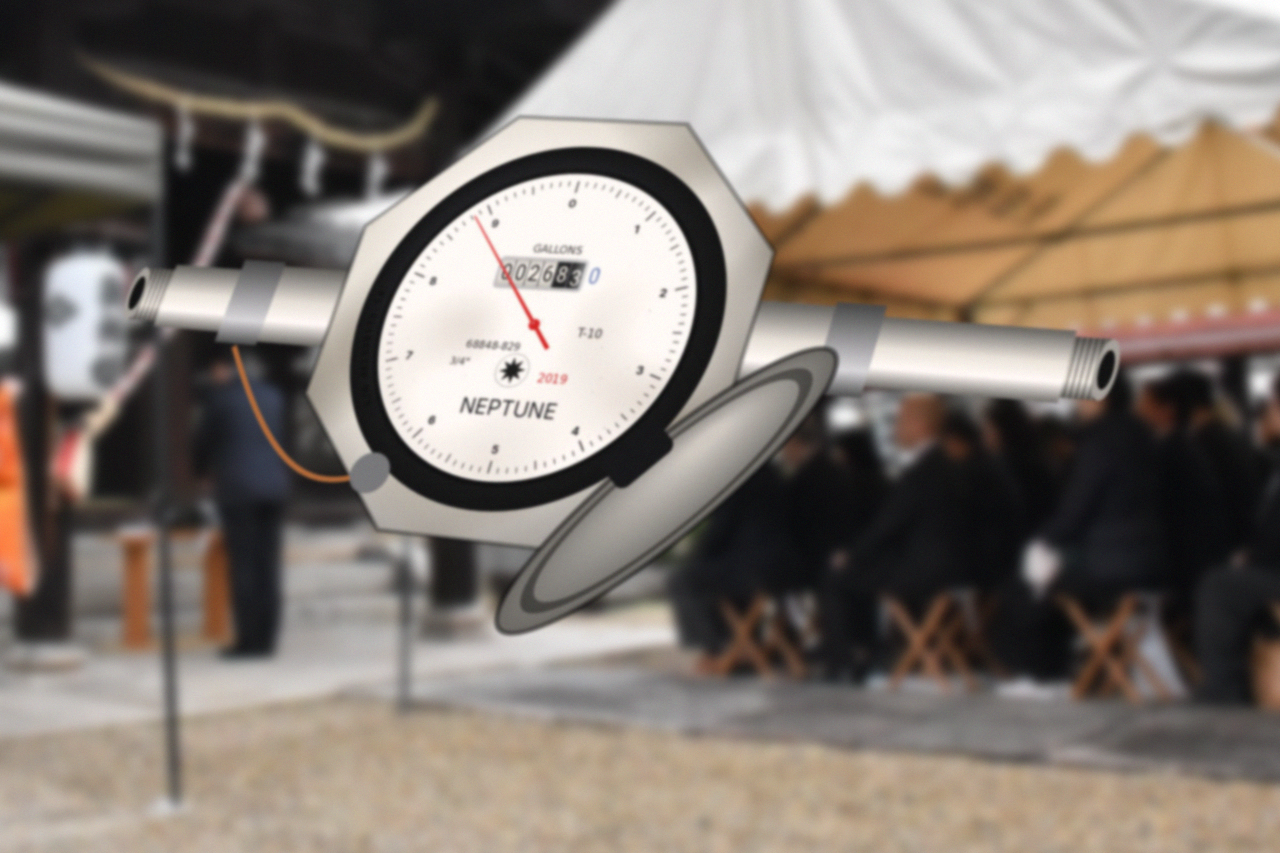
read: {"value": 26828.8, "unit": "gal"}
